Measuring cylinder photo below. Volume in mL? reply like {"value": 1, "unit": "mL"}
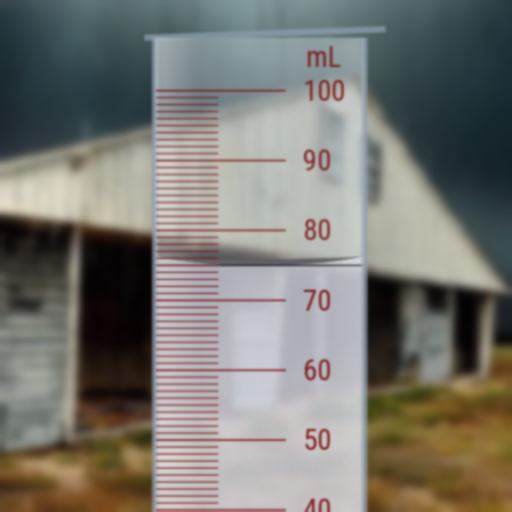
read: {"value": 75, "unit": "mL"}
